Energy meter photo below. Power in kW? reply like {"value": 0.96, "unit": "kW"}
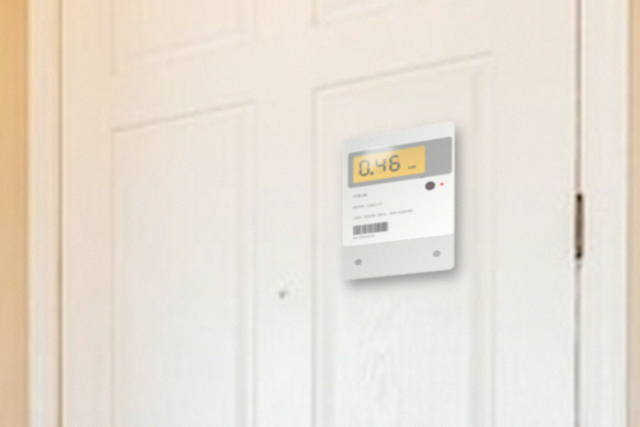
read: {"value": 0.46, "unit": "kW"}
